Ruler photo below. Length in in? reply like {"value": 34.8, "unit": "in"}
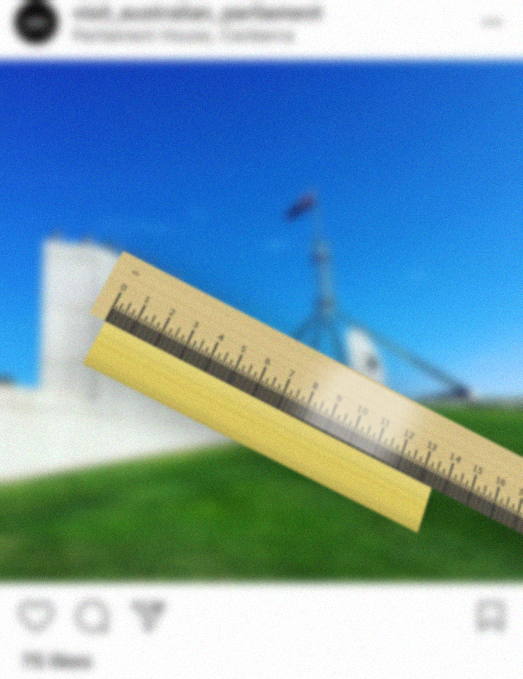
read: {"value": 13.5, "unit": "in"}
